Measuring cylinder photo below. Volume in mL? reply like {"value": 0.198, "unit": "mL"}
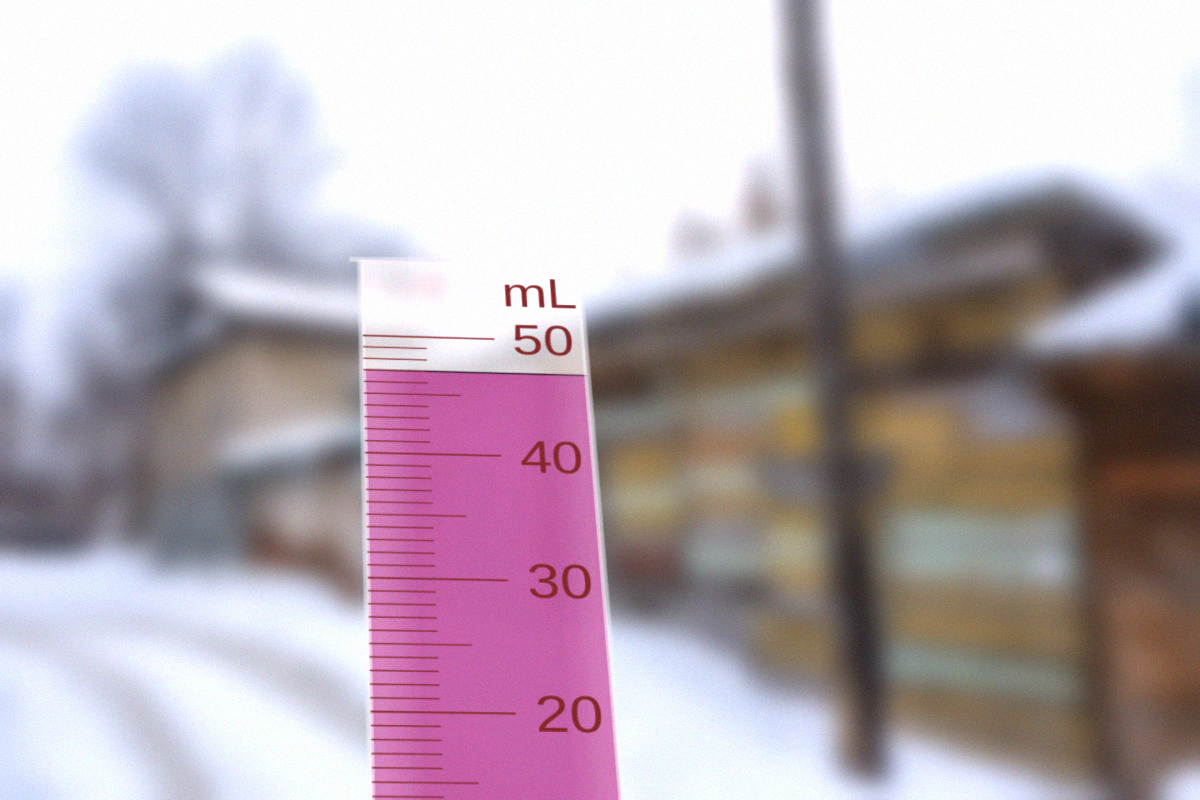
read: {"value": 47, "unit": "mL"}
